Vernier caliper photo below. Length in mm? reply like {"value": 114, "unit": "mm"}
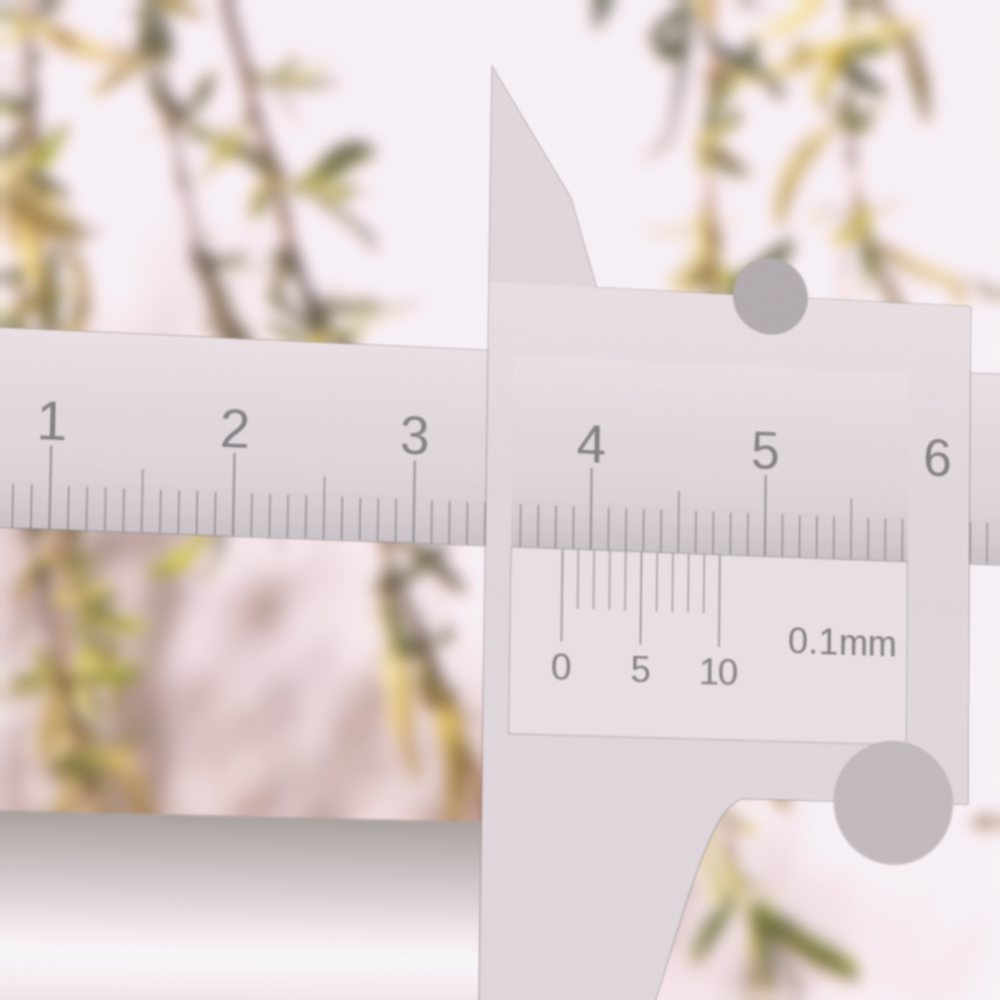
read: {"value": 38.4, "unit": "mm"}
